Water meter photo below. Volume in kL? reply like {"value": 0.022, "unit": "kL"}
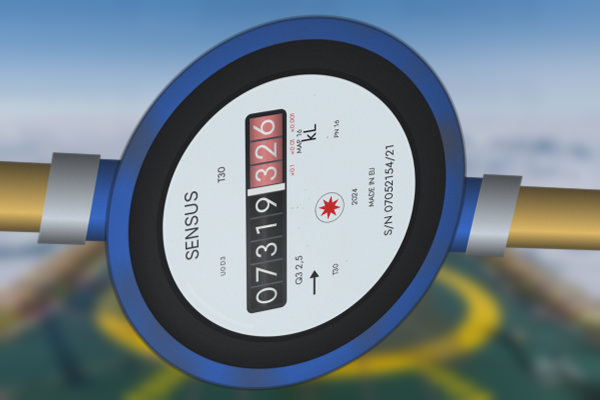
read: {"value": 7319.326, "unit": "kL"}
